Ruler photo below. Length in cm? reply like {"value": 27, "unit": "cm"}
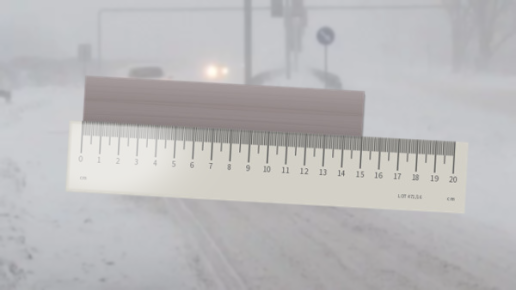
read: {"value": 15, "unit": "cm"}
